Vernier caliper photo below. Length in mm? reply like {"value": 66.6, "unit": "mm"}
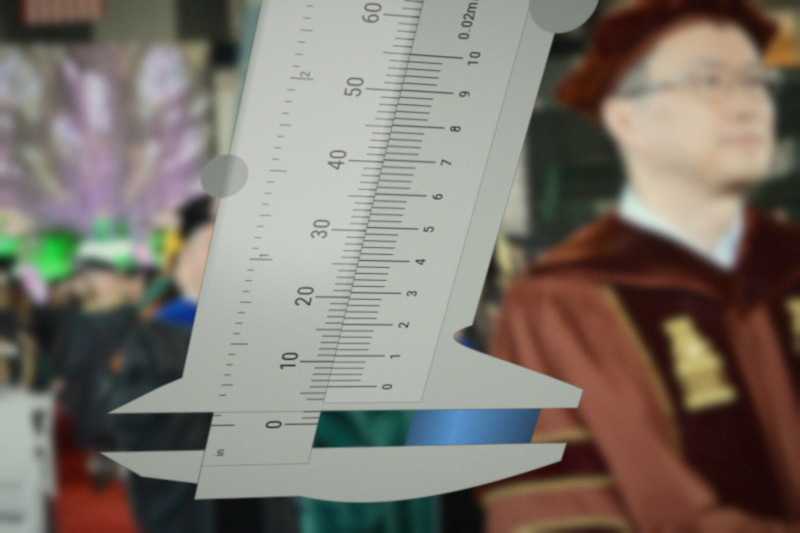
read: {"value": 6.0, "unit": "mm"}
